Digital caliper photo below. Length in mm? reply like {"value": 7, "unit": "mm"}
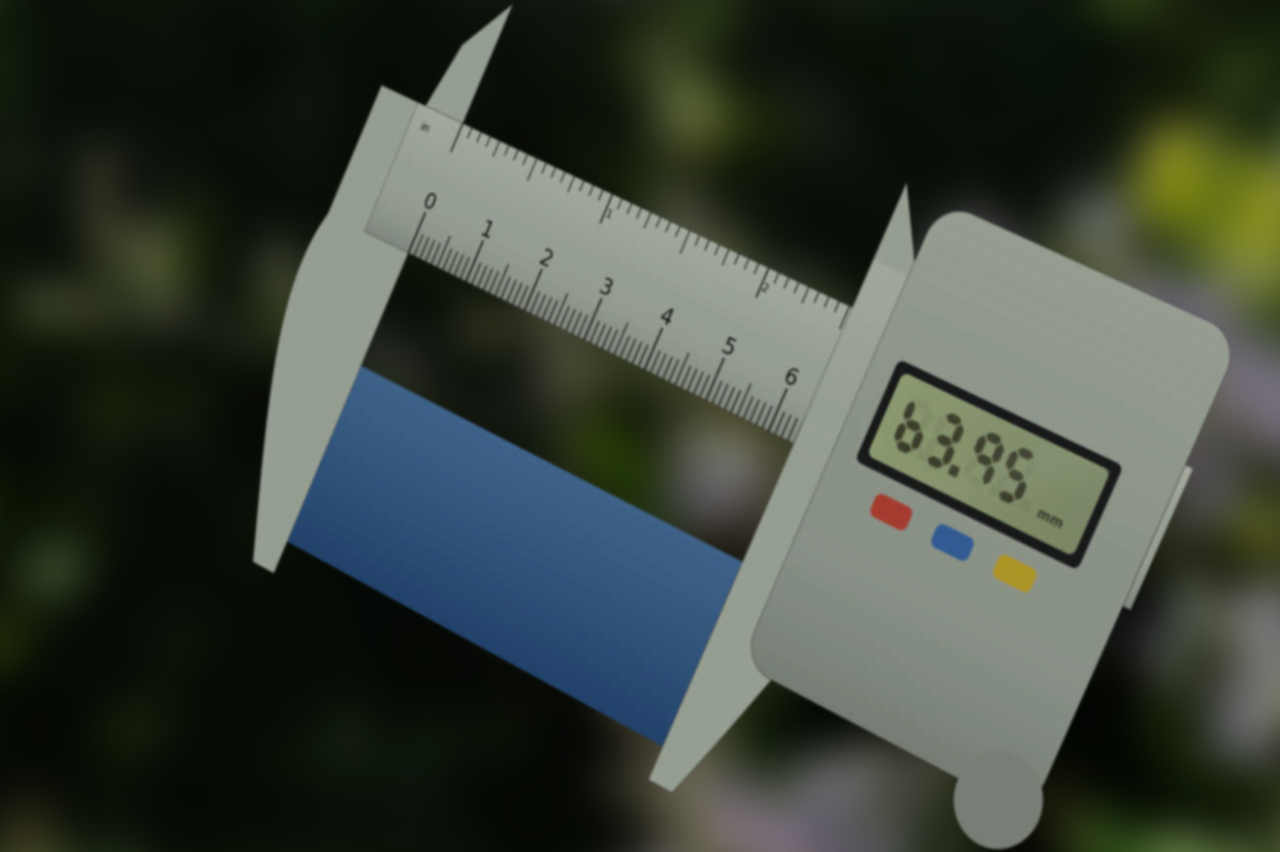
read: {"value": 63.95, "unit": "mm"}
